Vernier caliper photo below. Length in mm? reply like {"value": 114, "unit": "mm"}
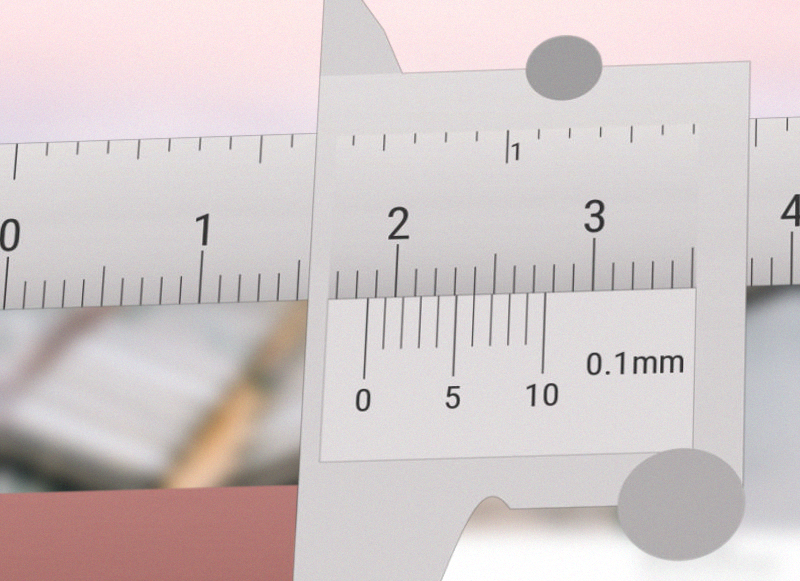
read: {"value": 18.6, "unit": "mm"}
